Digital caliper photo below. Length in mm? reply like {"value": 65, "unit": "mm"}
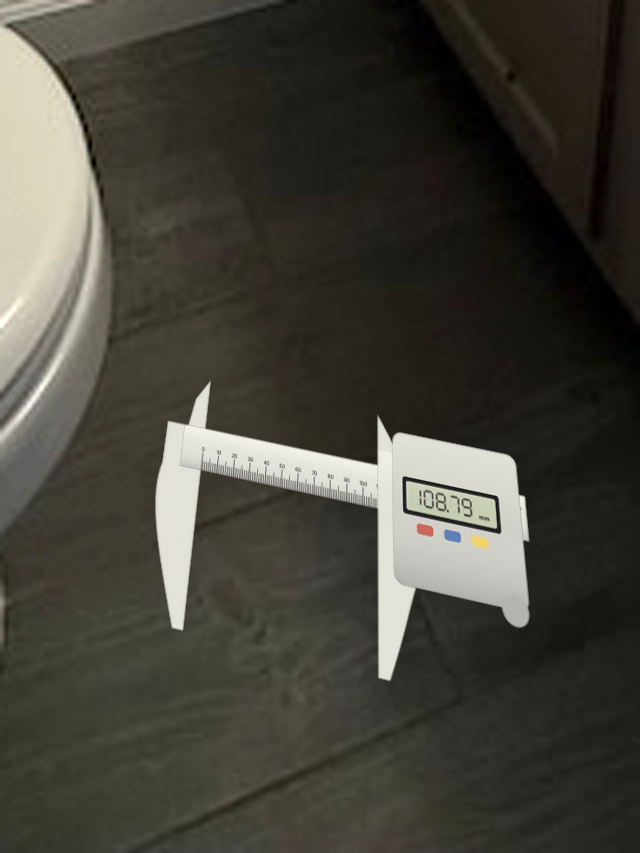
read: {"value": 108.79, "unit": "mm"}
